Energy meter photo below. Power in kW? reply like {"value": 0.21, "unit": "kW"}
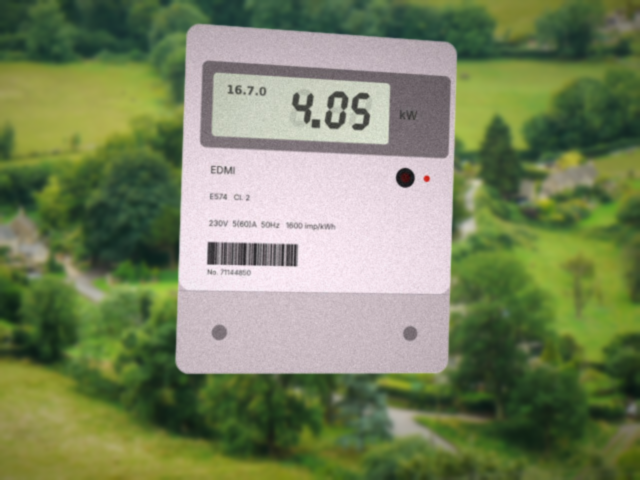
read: {"value": 4.05, "unit": "kW"}
